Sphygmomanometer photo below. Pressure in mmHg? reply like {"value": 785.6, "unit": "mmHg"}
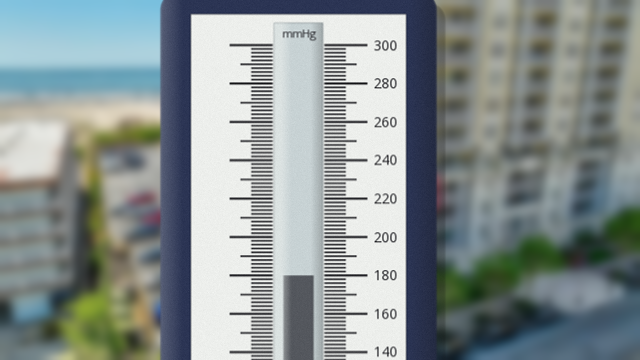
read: {"value": 180, "unit": "mmHg"}
